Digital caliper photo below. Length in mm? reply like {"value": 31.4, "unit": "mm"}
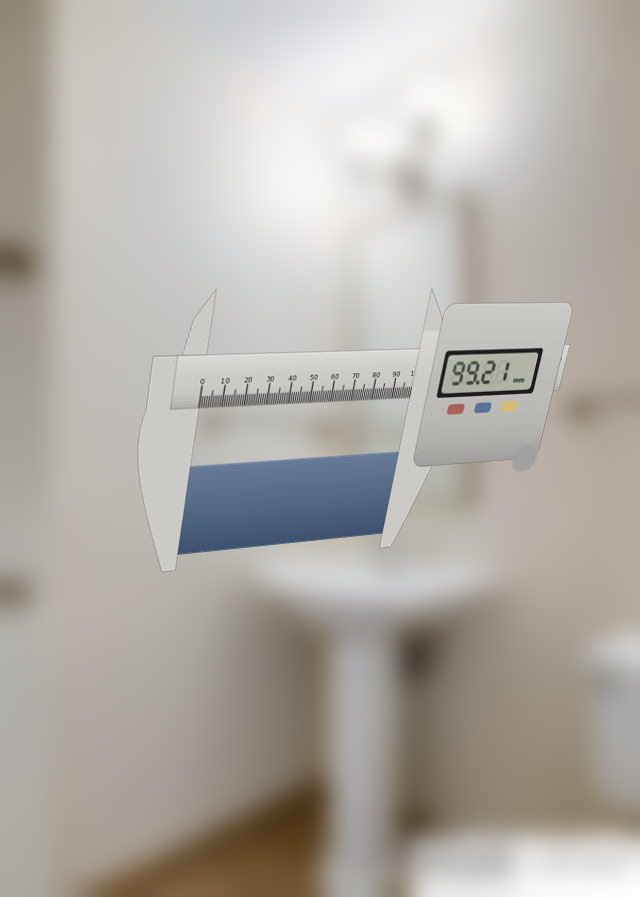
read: {"value": 99.21, "unit": "mm"}
